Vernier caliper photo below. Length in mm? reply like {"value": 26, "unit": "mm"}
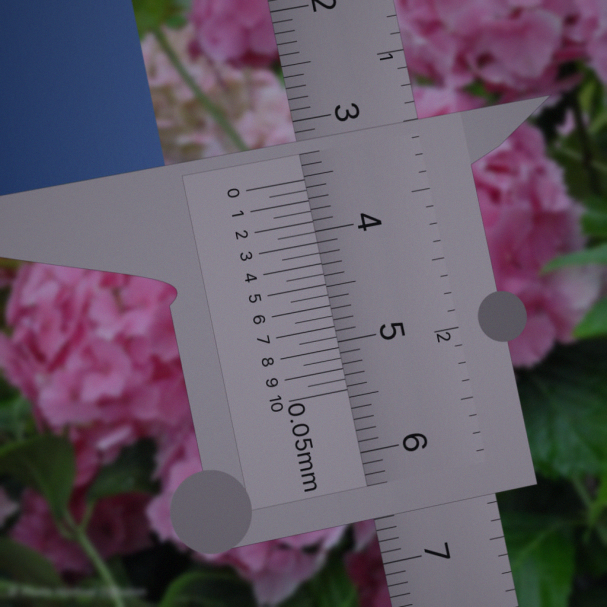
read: {"value": 35.3, "unit": "mm"}
